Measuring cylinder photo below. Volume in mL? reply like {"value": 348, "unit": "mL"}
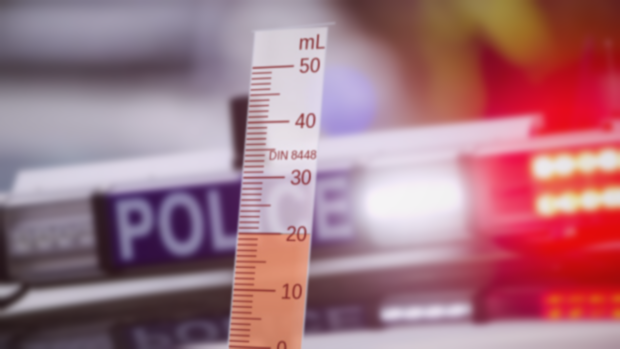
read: {"value": 20, "unit": "mL"}
